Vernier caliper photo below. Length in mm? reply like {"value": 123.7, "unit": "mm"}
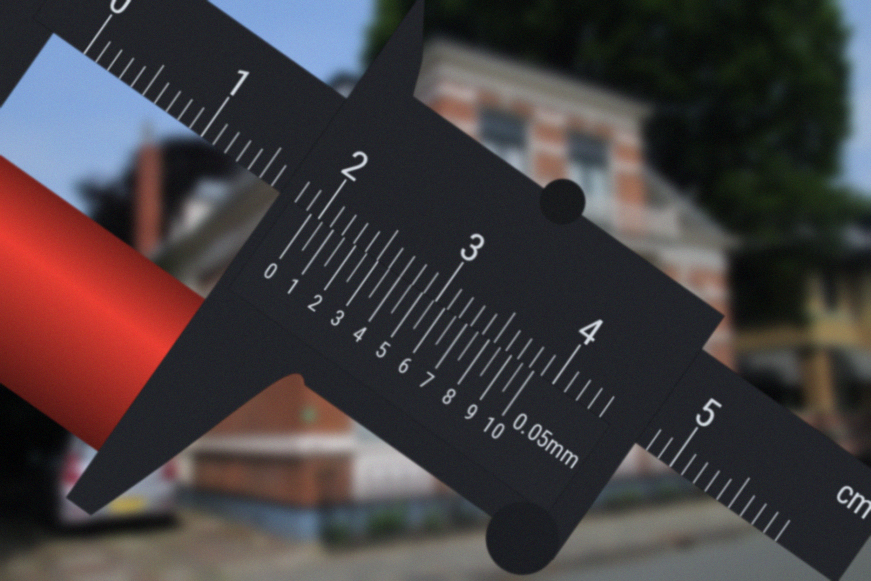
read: {"value": 19.4, "unit": "mm"}
